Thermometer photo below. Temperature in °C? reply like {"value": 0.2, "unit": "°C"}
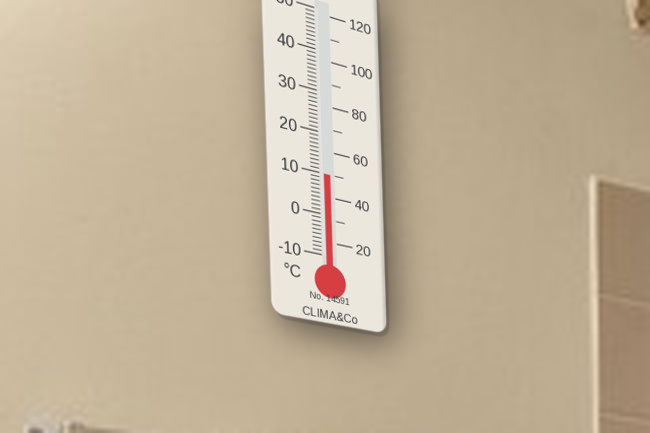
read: {"value": 10, "unit": "°C"}
